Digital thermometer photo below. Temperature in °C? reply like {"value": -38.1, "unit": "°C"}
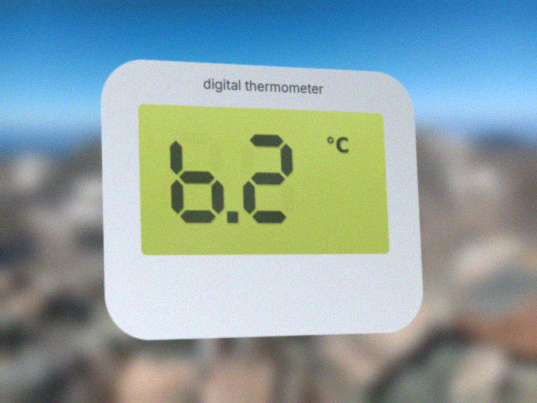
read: {"value": 6.2, "unit": "°C"}
